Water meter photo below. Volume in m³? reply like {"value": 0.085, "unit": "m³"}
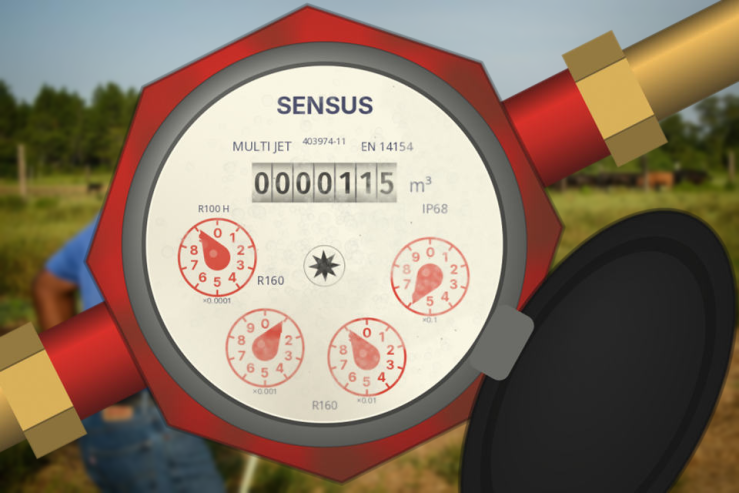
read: {"value": 115.5909, "unit": "m³"}
